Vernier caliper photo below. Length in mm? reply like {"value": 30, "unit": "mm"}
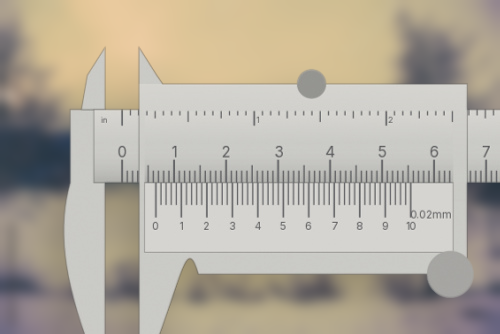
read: {"value": 6.5, "unit": "mm"}
